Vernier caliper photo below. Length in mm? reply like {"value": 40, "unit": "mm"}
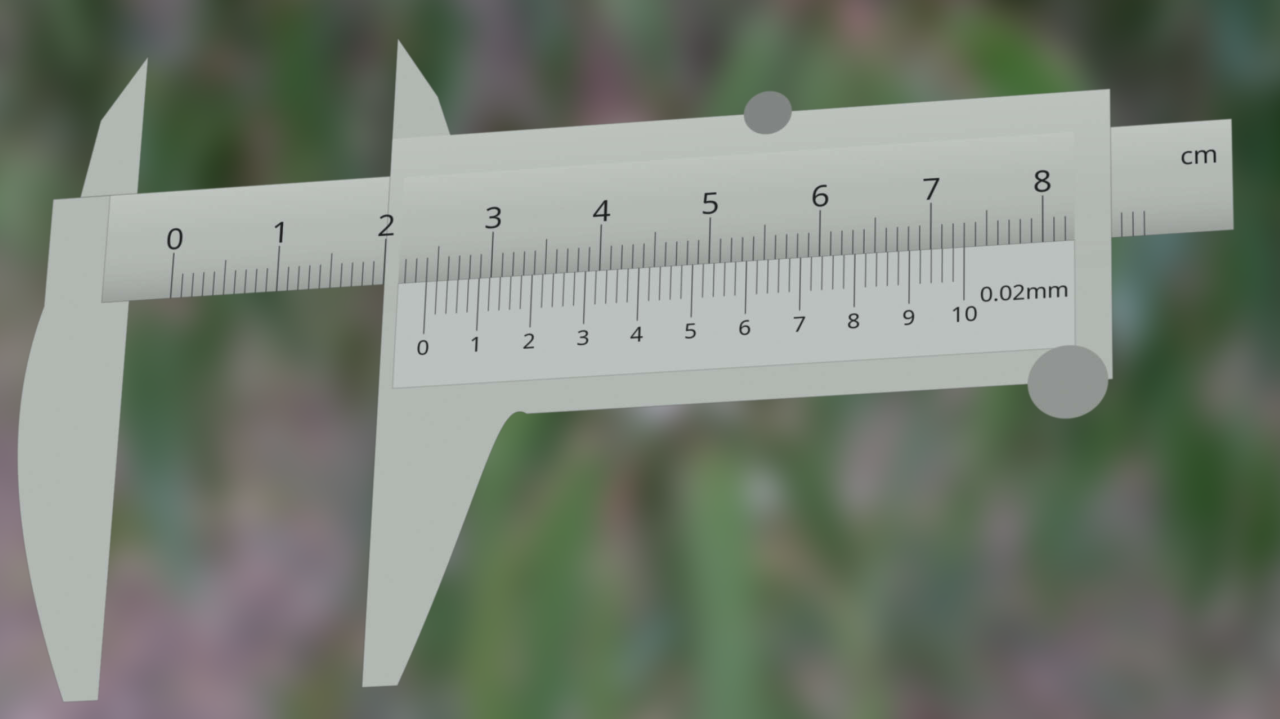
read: {"value": 24.0, "unit": "mm"}
